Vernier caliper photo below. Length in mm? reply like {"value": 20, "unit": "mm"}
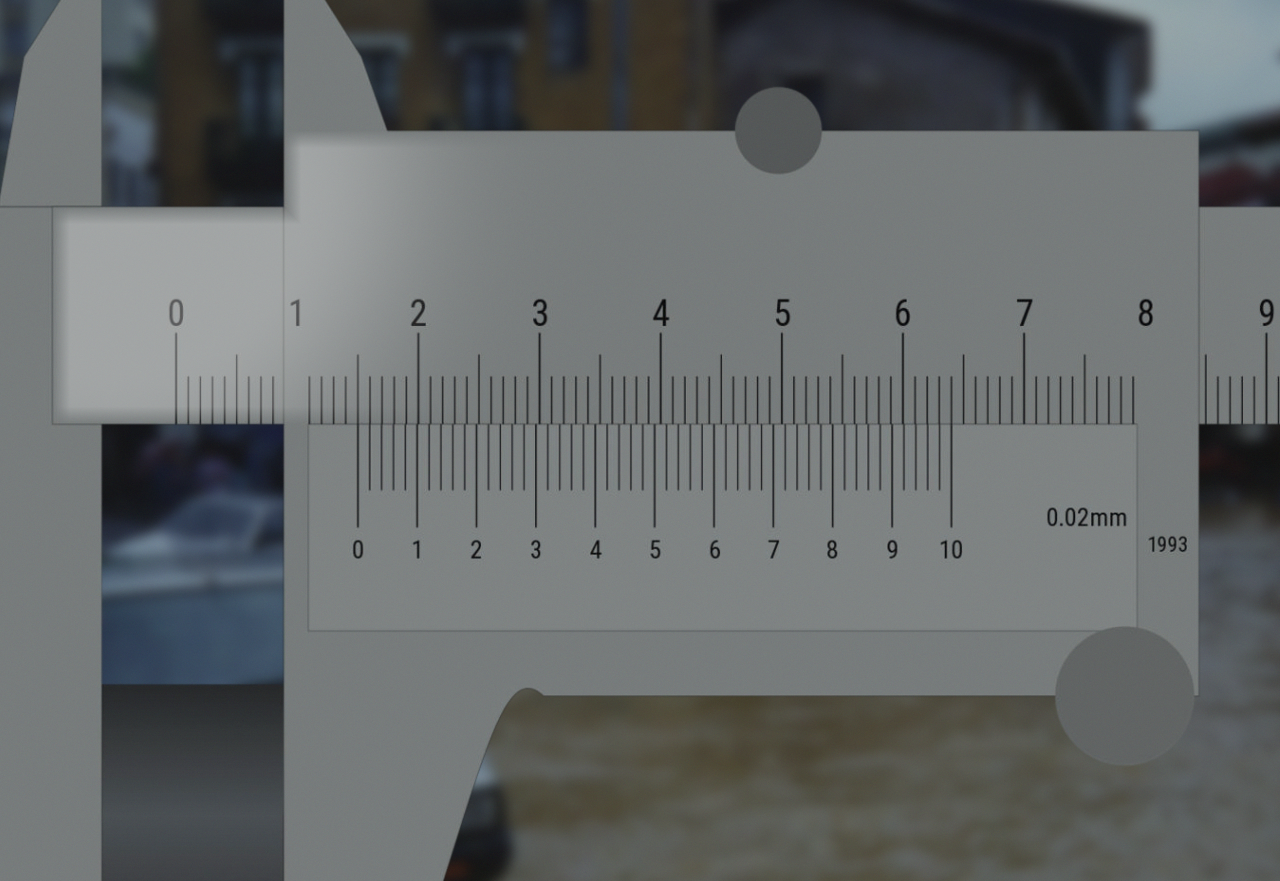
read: {"value": 15.0, "unit": "mm"}
